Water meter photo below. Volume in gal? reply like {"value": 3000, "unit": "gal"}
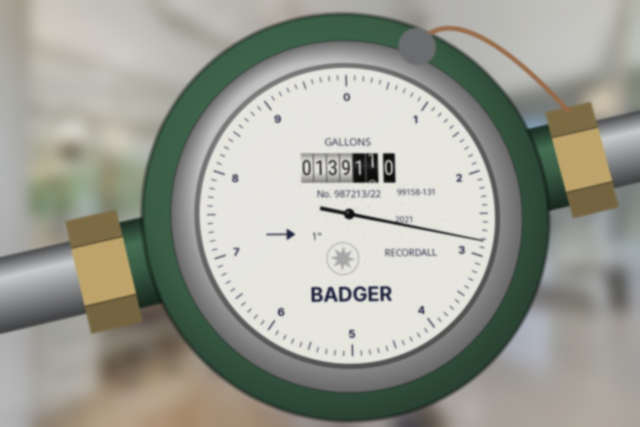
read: {"value": 139112.8, "unit": "gal"}
